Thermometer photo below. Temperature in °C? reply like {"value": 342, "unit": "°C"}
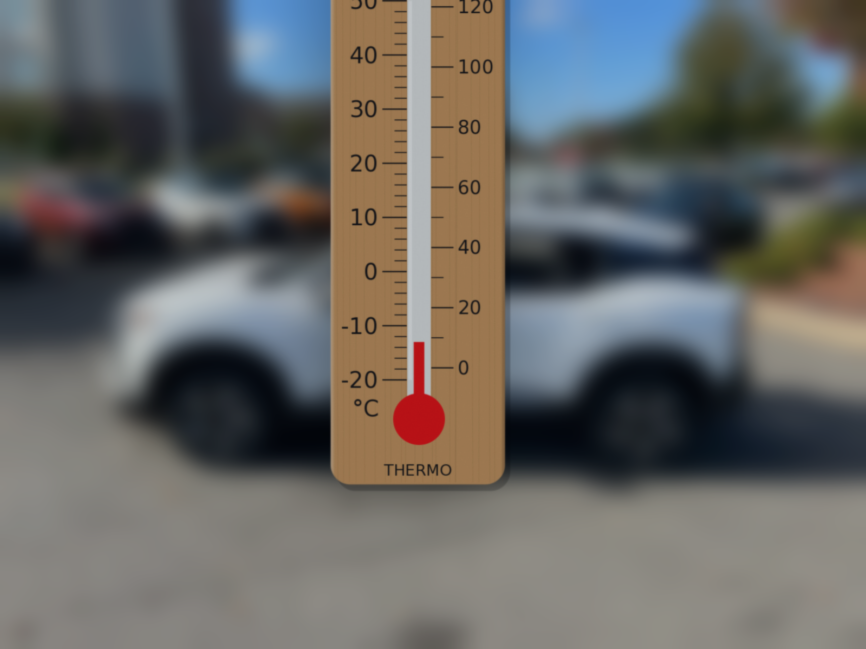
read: {"value": -13, "unit": "°C"}
